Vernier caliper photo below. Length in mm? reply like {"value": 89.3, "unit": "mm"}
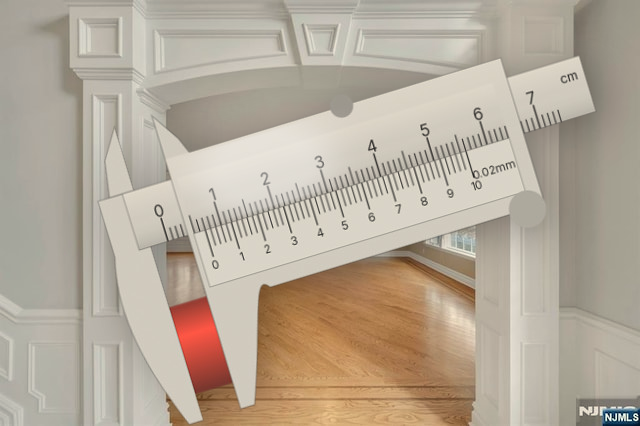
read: {"value": 7.0, "unit": "mm"}
